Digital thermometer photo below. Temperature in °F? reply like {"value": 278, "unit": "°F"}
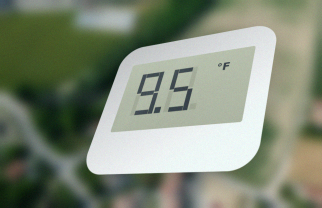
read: {"value": 9.5, "unit": "°F"}
